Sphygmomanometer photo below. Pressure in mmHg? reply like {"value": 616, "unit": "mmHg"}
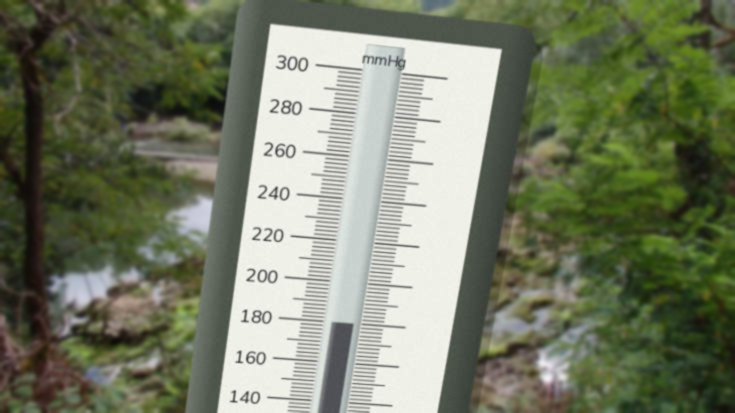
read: {"value": 180, "unit": "mmHg"}
